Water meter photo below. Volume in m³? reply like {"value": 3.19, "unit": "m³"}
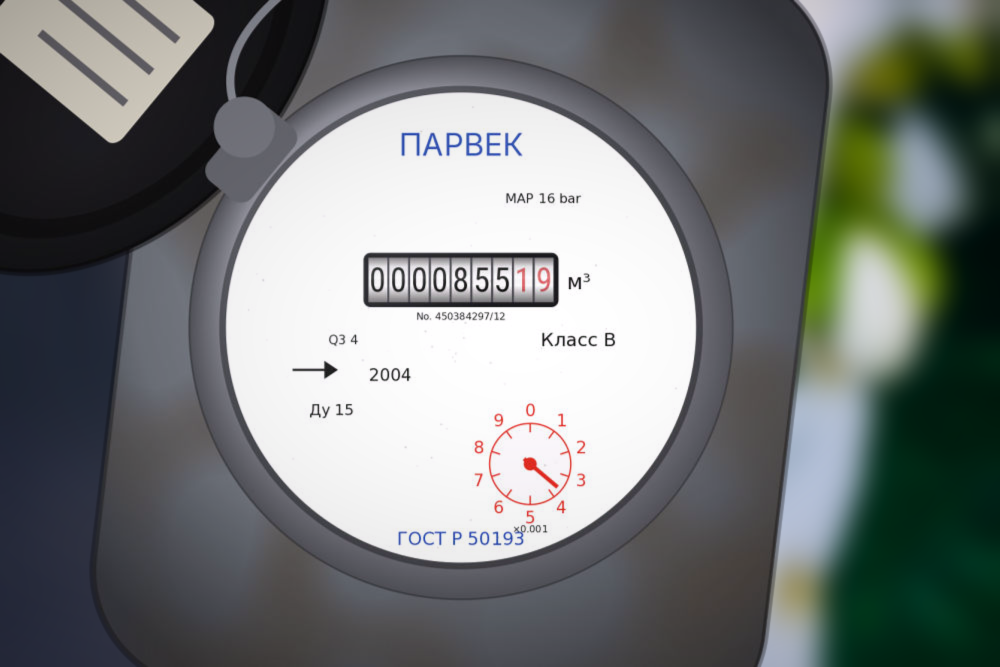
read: {"value": 855.193, "unit": "m³"}
